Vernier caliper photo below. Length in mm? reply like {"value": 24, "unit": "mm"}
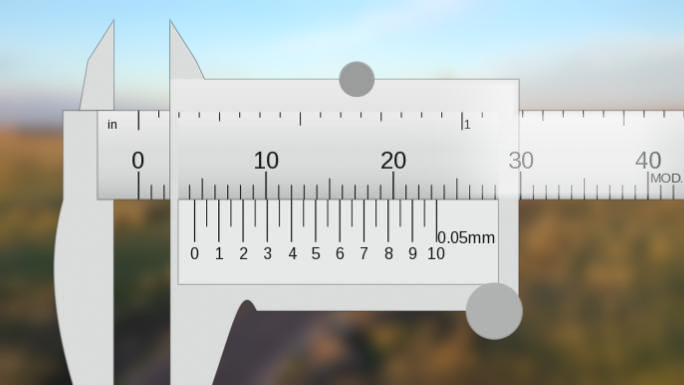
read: {"value": 4.4, "unit": "mm"}
